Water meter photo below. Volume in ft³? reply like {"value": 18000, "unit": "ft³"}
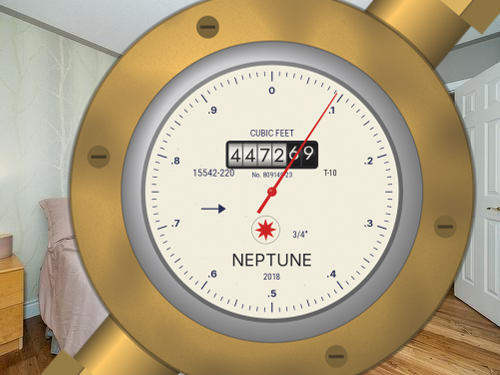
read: {"value": 447269.09, "unit": "ft³"}
